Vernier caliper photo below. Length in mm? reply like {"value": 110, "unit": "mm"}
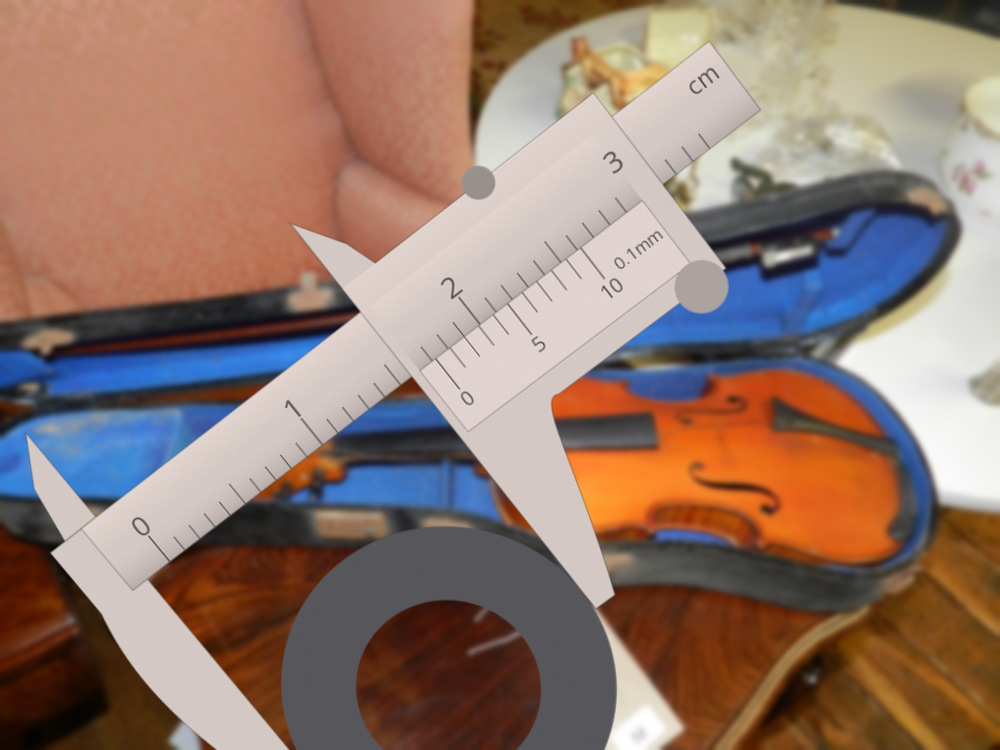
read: {"value": 17.2, "unit": "mm"}
